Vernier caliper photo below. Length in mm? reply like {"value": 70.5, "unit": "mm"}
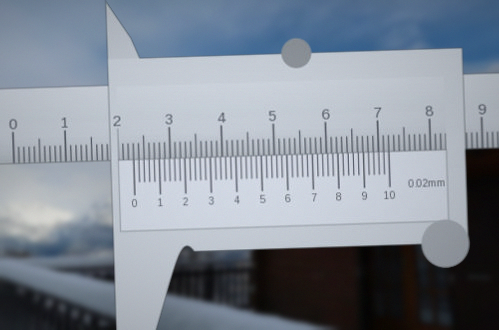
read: {"value": 23.0, "unit": "mm"}
